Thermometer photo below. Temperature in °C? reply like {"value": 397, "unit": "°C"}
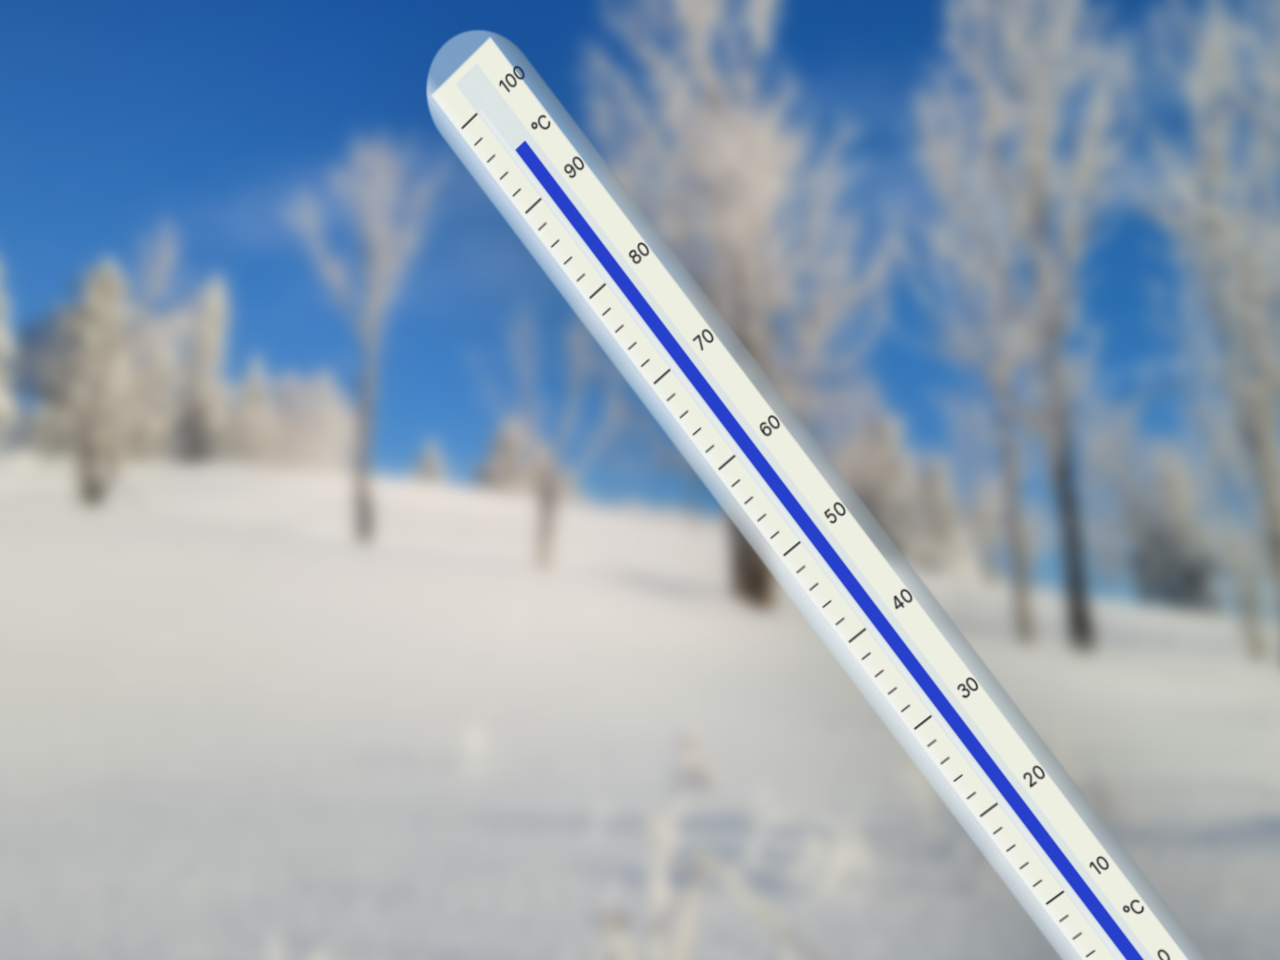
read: {"value": 95, "unit": "°C"}
